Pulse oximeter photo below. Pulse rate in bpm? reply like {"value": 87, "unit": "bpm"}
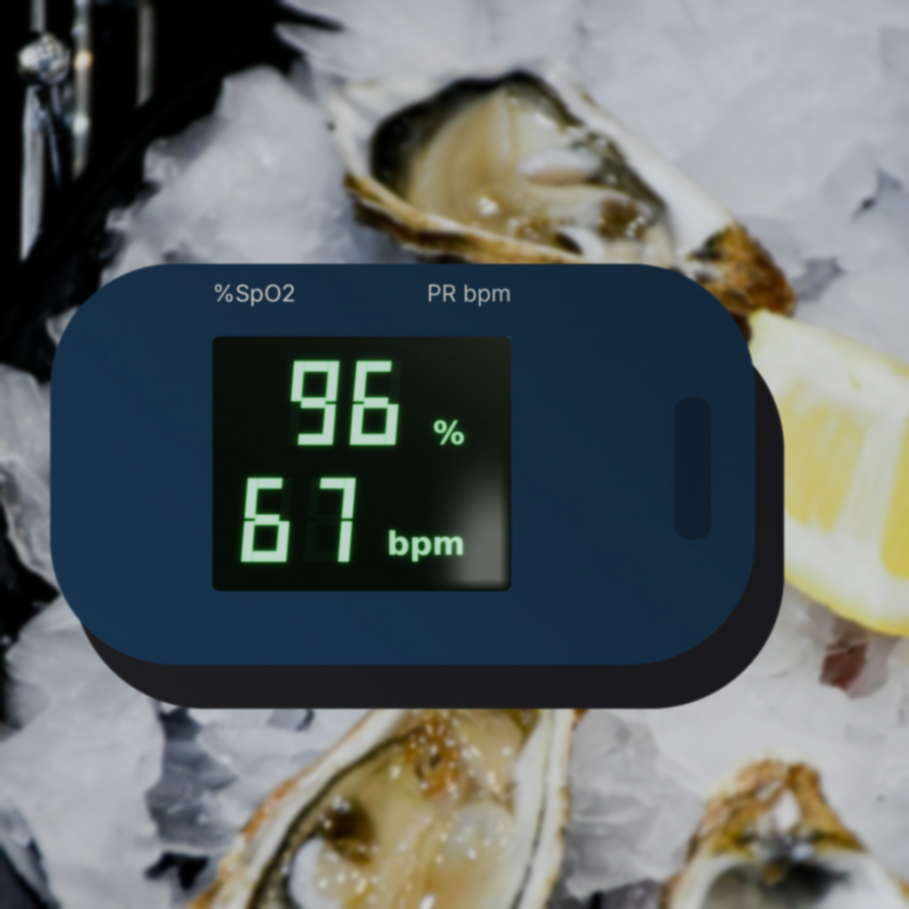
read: {"value": 67, "unit": "bpm"}
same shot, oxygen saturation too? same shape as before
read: {"value": 96, "unit": "%"}
